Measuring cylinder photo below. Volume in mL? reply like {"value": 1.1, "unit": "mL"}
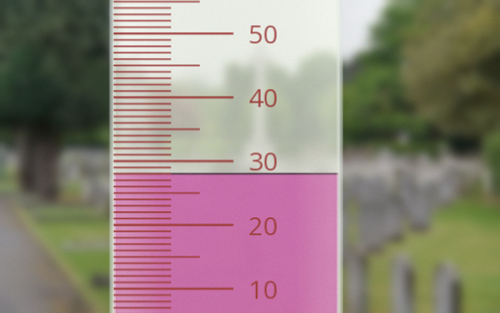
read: {"value": 28, "unit": "mL"}
